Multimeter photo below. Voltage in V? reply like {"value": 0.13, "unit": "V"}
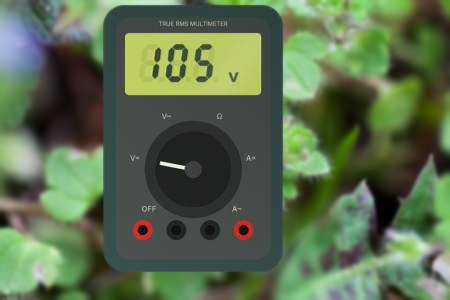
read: {"value": 105, "unit": "V"}
